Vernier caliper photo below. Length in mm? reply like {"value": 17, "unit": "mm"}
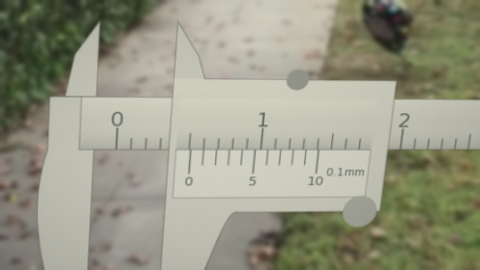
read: {"value": 5.1, "unit": "mm"}
